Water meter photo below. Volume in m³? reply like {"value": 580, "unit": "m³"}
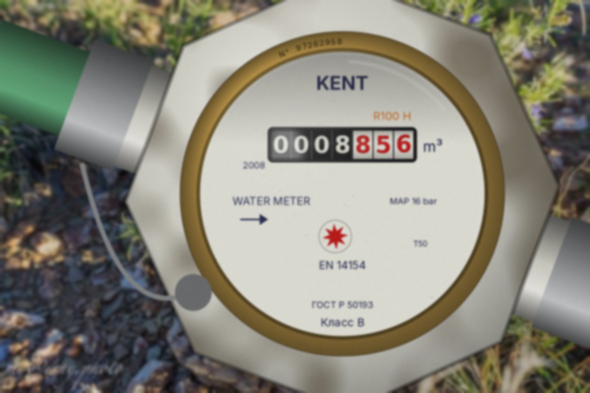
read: {"value": 8.856, "unit": "m³"}
